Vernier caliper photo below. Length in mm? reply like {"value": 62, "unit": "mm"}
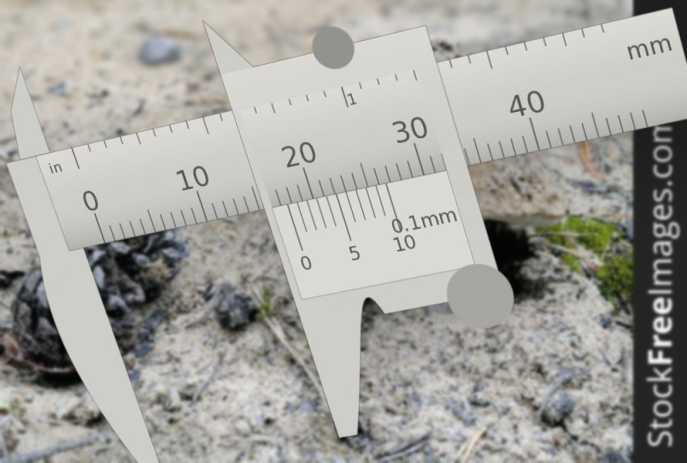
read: {"value": 17.6, "unit": "mm"}
